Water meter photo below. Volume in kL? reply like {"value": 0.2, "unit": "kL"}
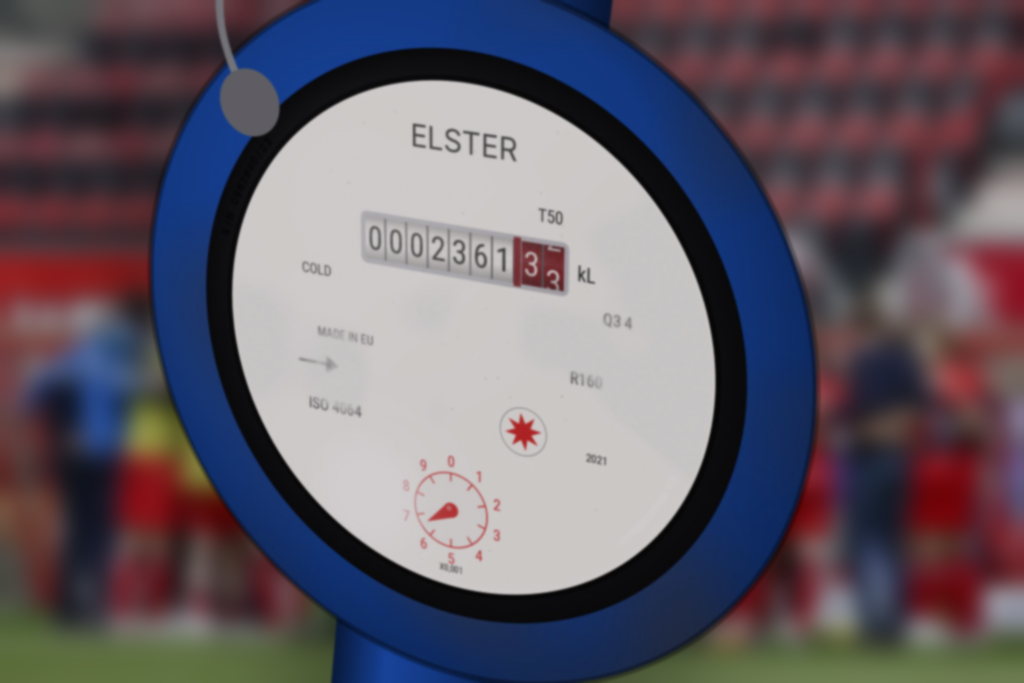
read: {"value": 2361.326, "unit": "kL"}
